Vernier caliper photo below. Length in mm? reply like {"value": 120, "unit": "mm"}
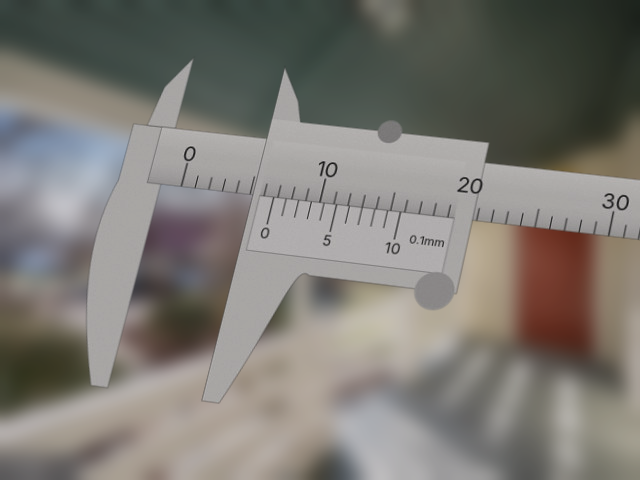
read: {"value": 6.7, "unit": "mm"}
